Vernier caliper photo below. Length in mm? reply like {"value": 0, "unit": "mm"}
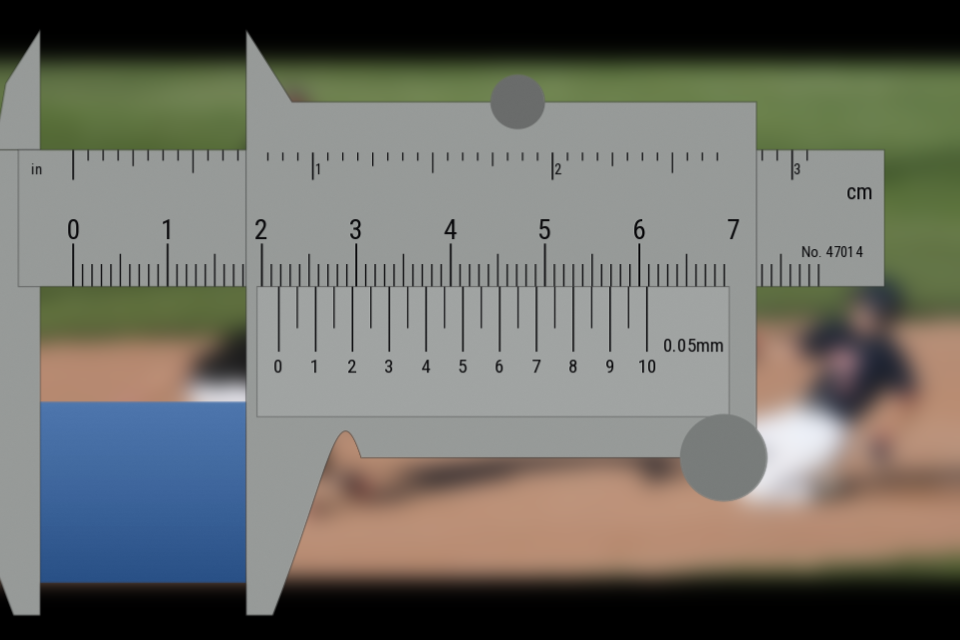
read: {"value": 21.8, "unit": "mm"}
